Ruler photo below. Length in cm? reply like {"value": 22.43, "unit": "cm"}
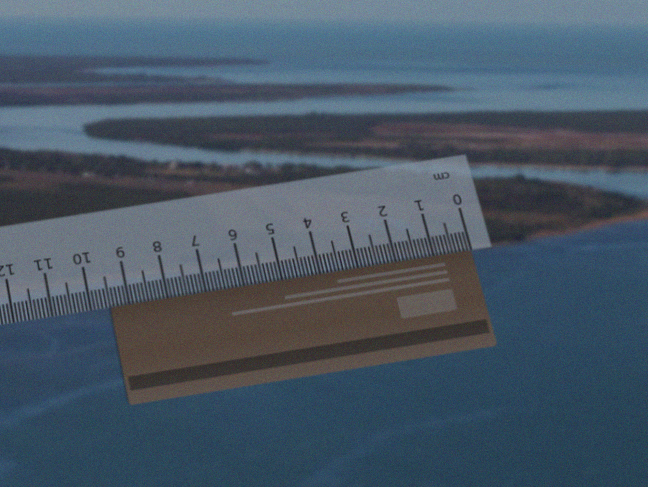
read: {"value": 9.5, "unit": "cm"}
